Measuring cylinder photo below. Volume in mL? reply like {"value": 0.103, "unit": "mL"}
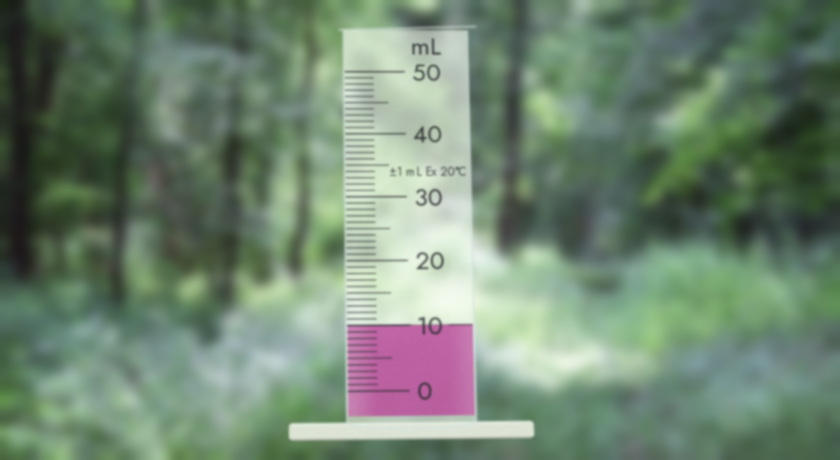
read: {"value": 10, "unit": "mL"}
